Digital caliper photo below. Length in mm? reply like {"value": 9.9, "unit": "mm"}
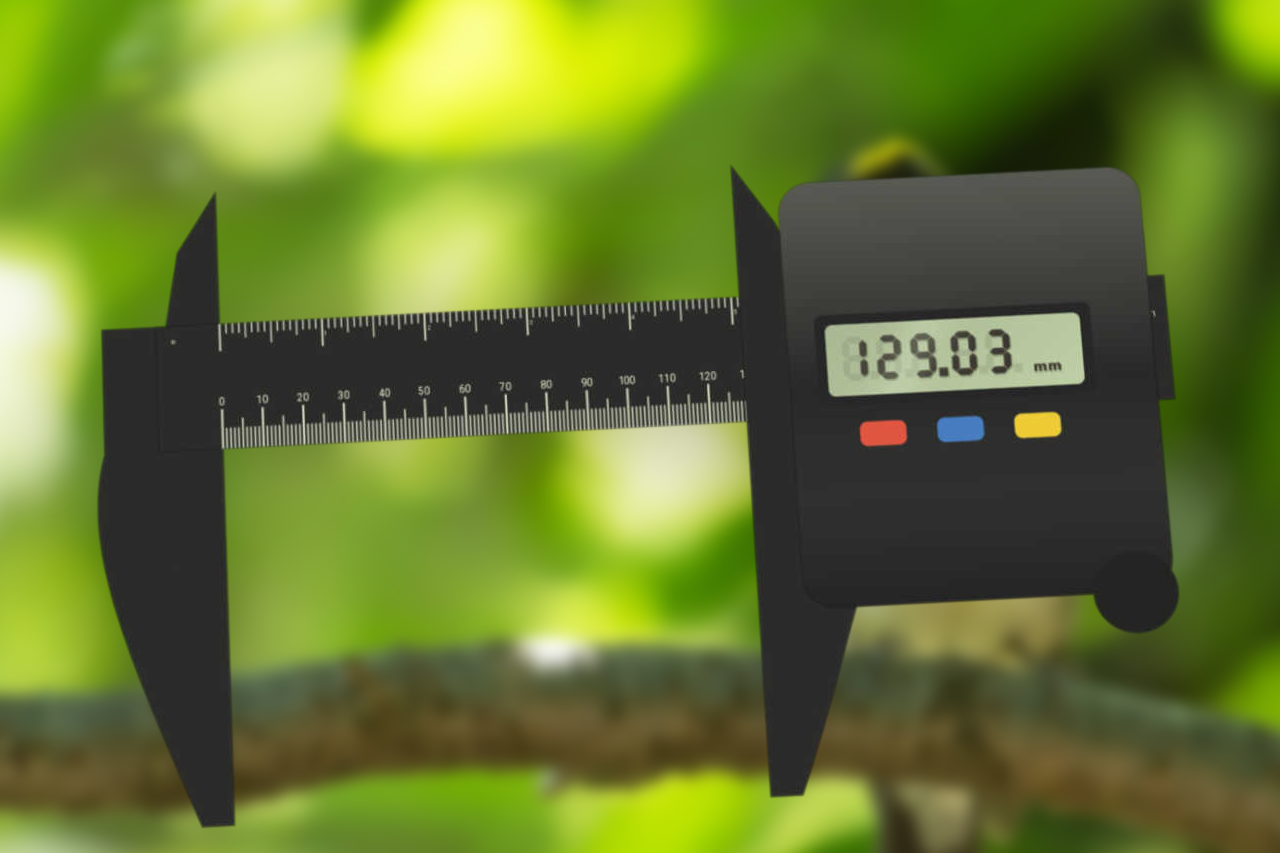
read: {"value": 129.03, "unit": "mm"}
